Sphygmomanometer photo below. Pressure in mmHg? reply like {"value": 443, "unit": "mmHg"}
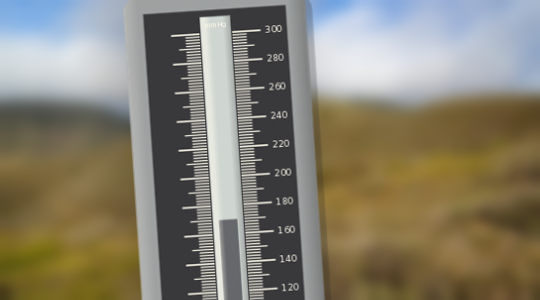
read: {"value": 170, "unit": "mmHg"}
